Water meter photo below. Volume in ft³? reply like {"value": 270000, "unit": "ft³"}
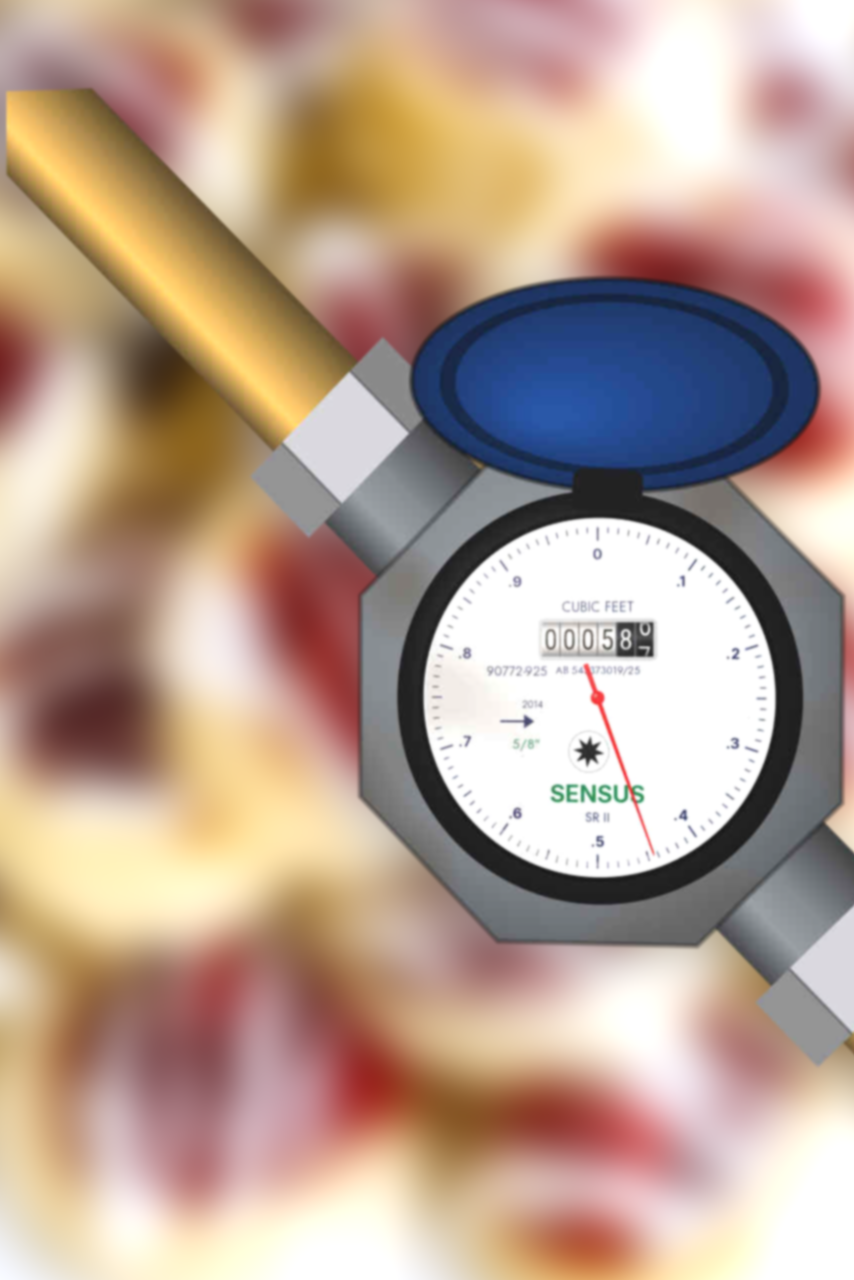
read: {"value": 586.44, "unit": "ft³"}
